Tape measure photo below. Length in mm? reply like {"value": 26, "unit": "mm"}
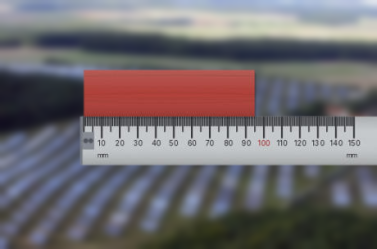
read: {"value": 95, "unit": "mm"}
